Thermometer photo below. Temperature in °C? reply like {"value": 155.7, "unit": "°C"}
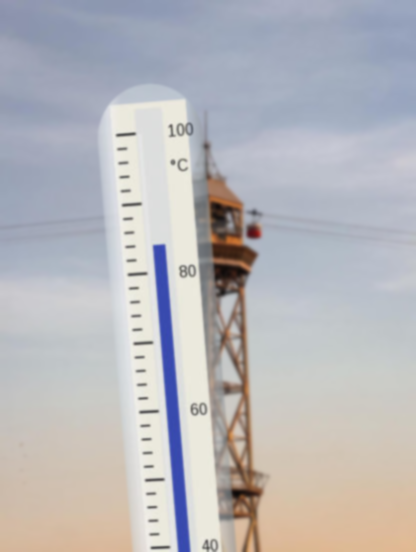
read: {"value": 84, "unit": "°C"}
